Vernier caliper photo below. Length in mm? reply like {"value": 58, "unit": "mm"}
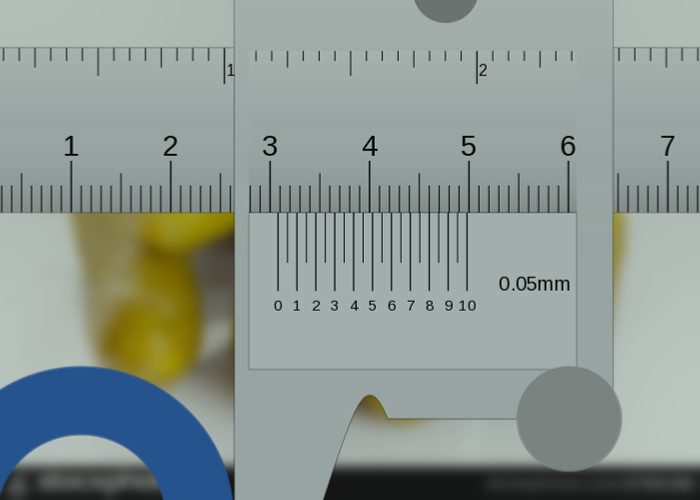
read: {"value": 30.8, "unit": "mm"}
